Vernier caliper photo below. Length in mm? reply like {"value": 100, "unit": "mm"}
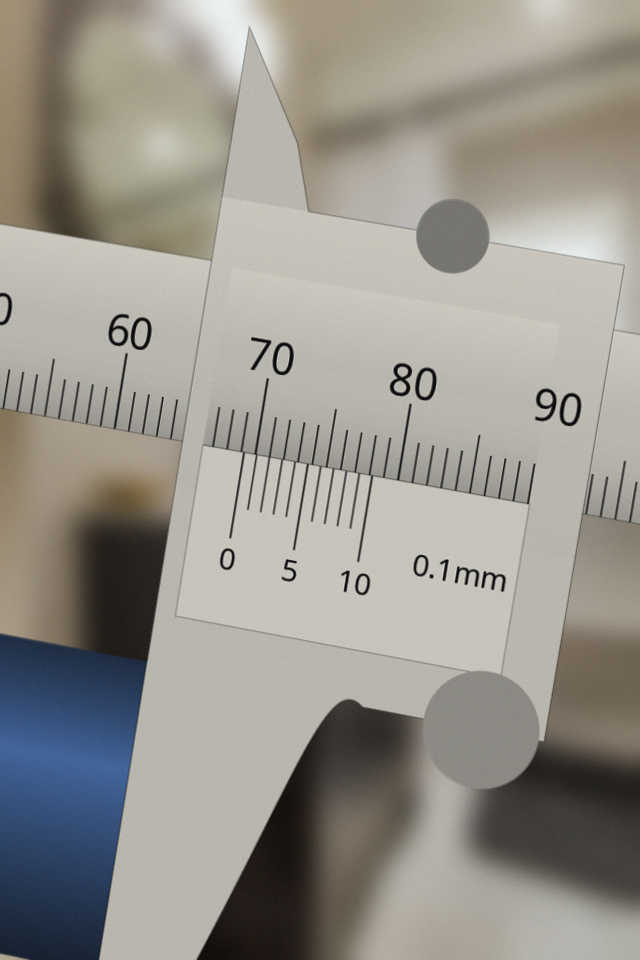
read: {"value": 69.2, "unit": "mm"}
